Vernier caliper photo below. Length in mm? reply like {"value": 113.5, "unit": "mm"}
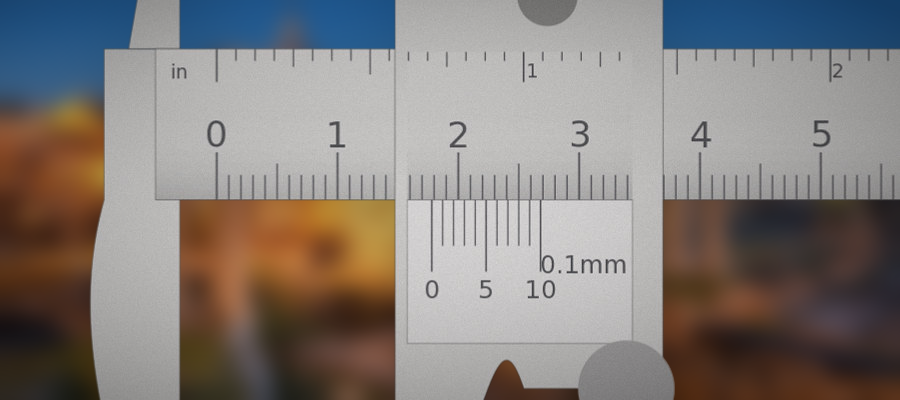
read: {"value": 17.8, "unit": "mm"}
